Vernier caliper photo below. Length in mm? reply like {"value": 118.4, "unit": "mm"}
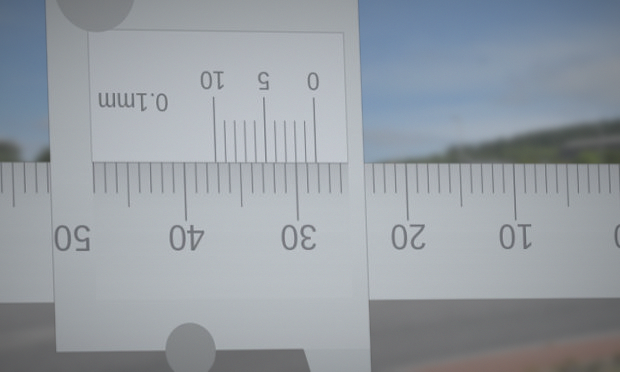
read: {"value": 28.2, "unit": "mm"}
